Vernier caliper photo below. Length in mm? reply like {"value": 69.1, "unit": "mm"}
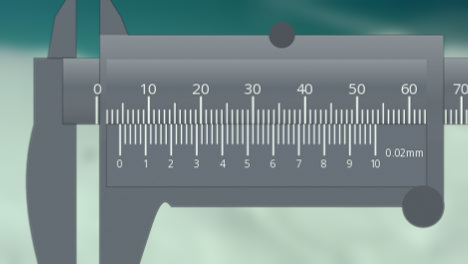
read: {"value": 4.5, "unit": "mm"}
